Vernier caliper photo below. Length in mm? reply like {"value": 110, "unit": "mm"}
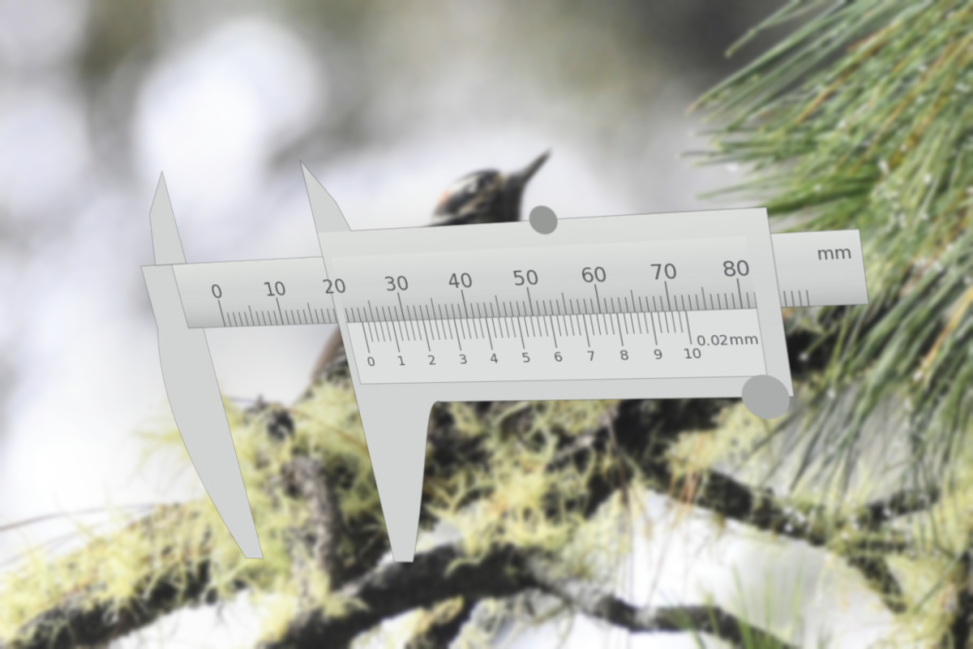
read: {"value": 23.2, "unit": "mm"}
